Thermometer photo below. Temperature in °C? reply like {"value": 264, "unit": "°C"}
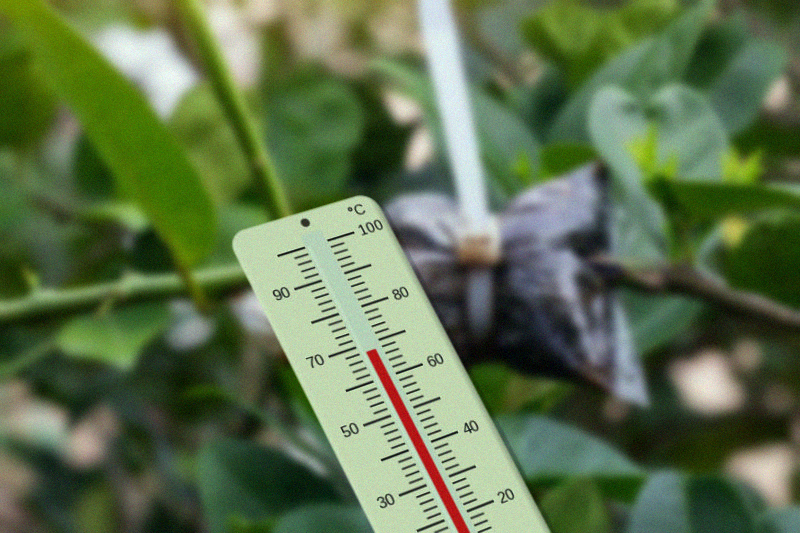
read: {"value": 68, "unit": "°C"}
